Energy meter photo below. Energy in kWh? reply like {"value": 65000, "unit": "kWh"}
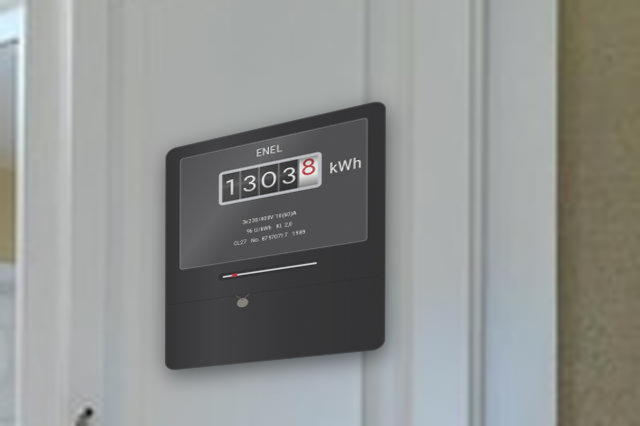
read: {"value": 1303.8, "unit": "kWh"}
